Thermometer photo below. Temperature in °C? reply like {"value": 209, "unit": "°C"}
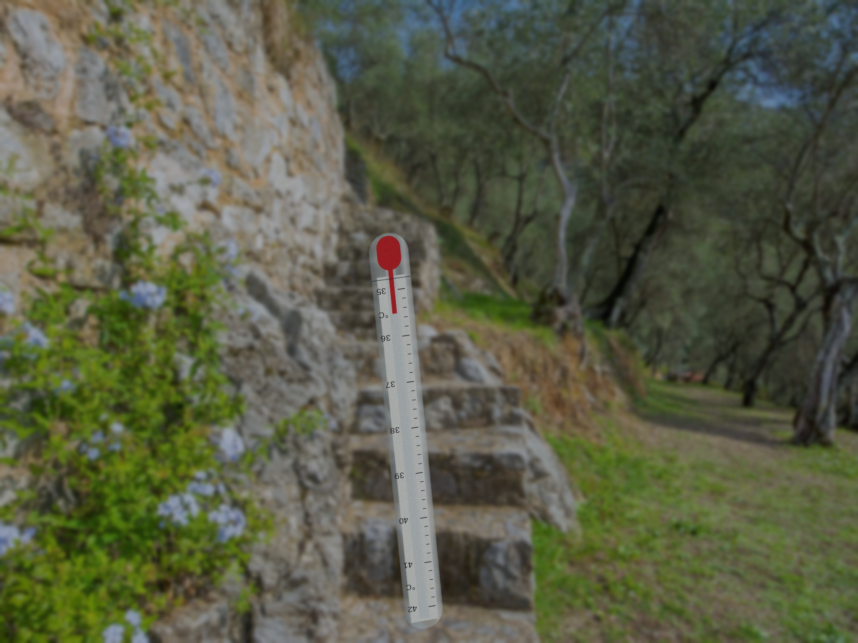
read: {"value": 35.5, "unit": "°C"}
